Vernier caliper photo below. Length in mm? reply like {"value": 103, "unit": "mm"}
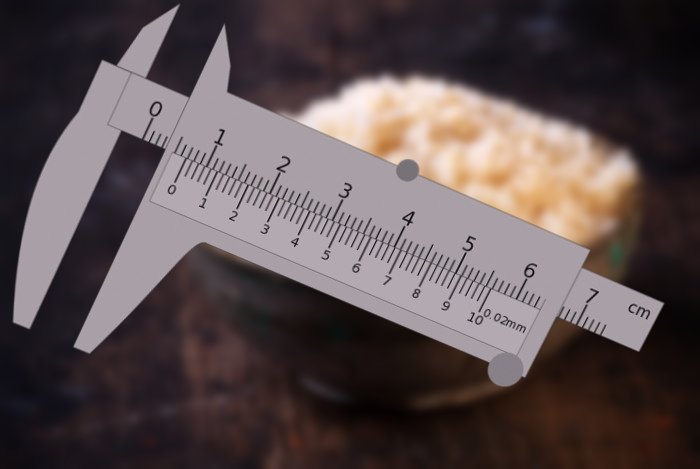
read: {"value": 6.8, "unit": "mm"}
